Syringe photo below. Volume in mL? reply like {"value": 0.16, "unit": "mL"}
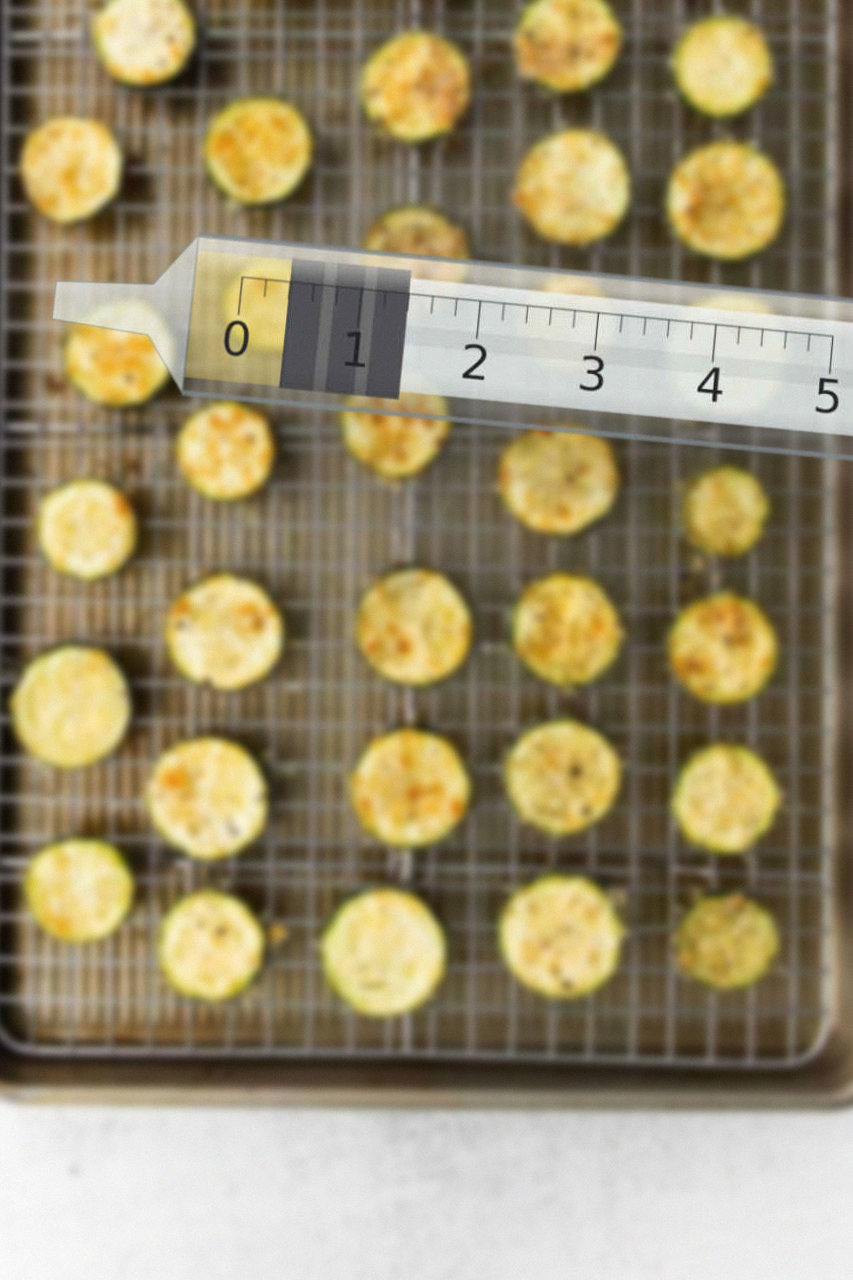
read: {"value": 0.4, "unit": "mL"}
